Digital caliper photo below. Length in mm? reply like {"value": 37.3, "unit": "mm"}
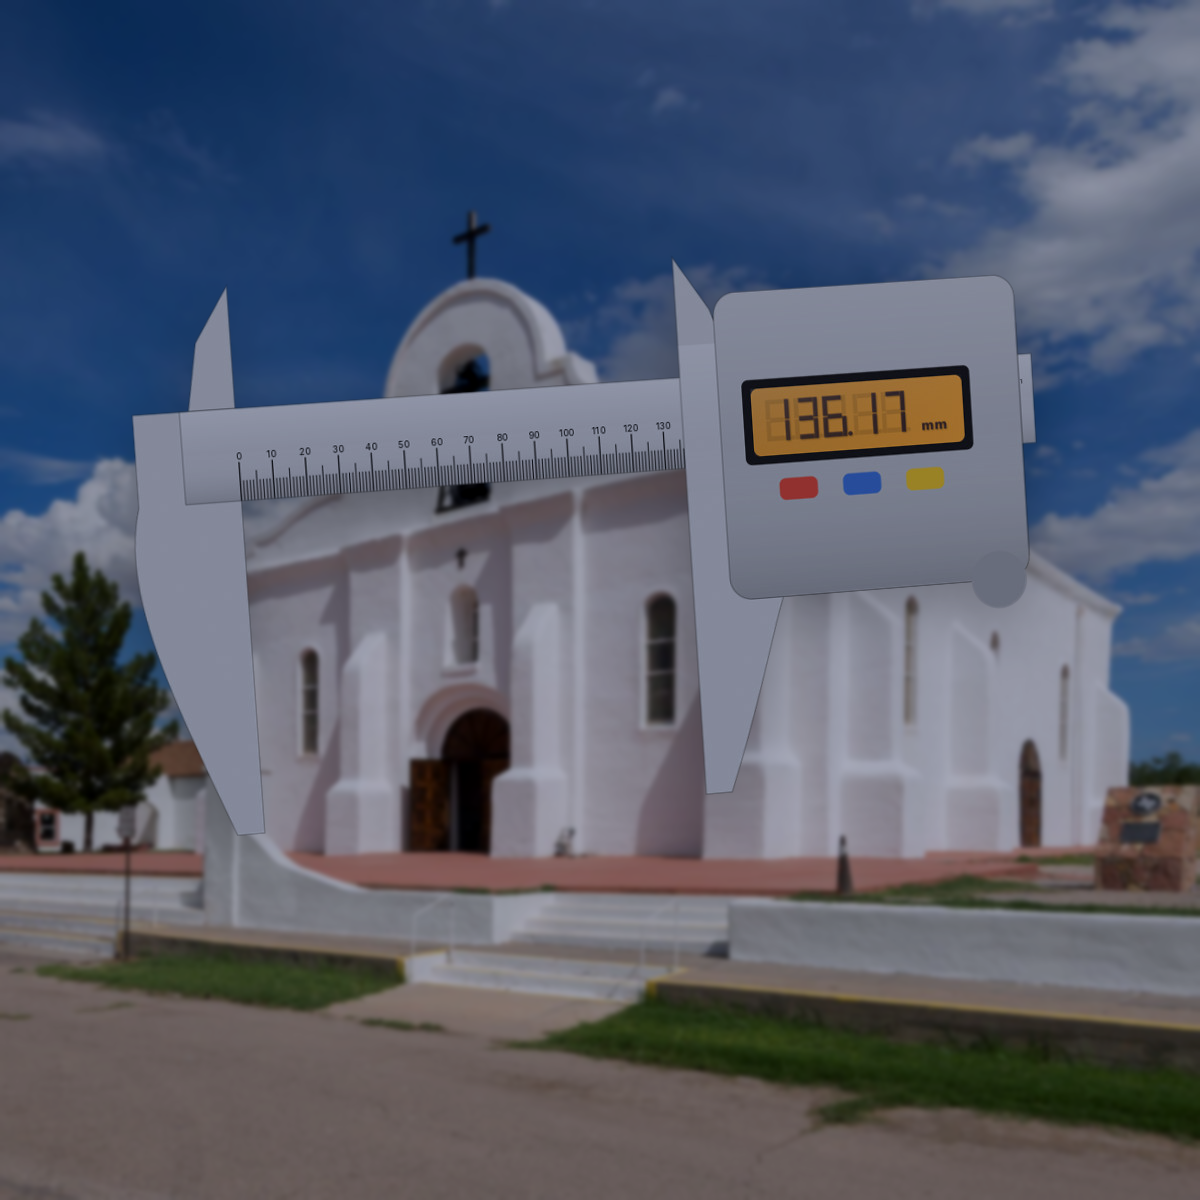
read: {"value": 136.17, "unit": "mm"}
